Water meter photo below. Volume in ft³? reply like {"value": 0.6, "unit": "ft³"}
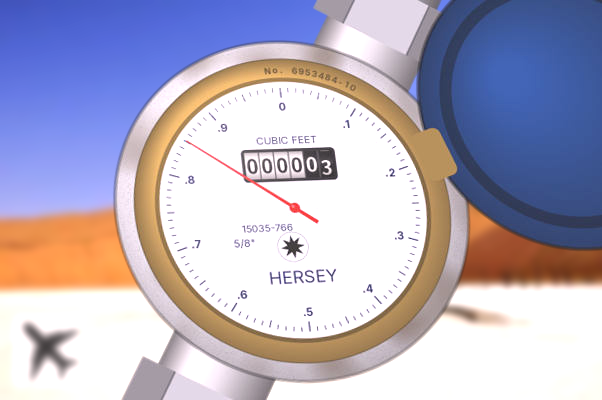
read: {"value": 2.85, "unit": "ft³"}
